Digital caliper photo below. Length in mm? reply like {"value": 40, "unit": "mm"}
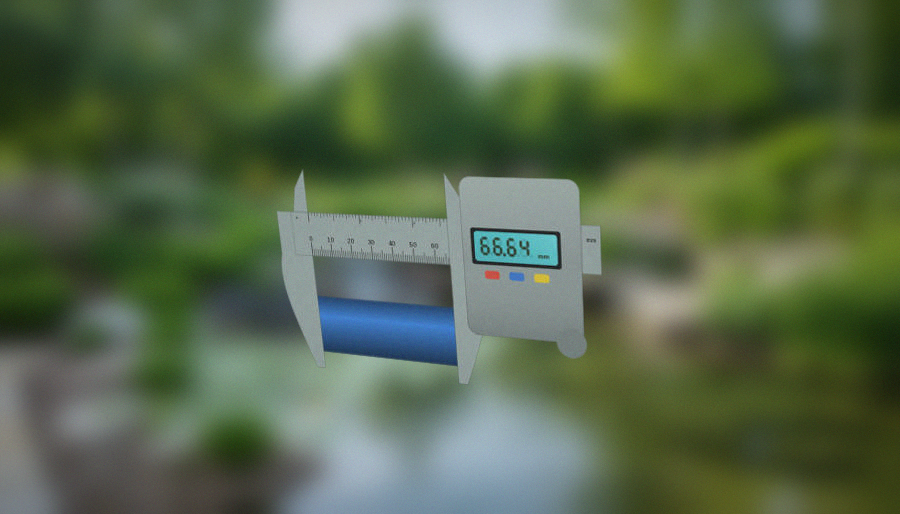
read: {"value": 66.64, "unit": "mm"}
